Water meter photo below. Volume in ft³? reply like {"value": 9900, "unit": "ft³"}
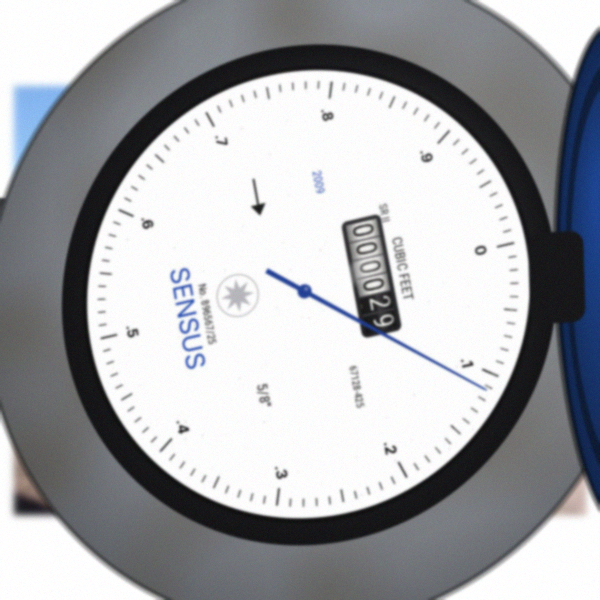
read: {"value": 29.11, "unit": "ft³"}
